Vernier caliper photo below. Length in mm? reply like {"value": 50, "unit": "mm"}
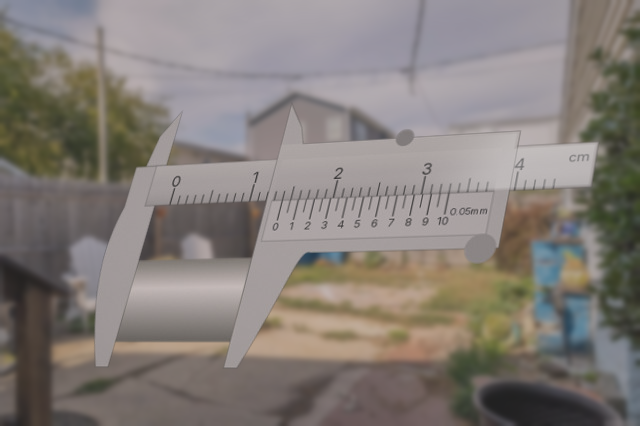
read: {"value": 14.0, "unit": "mm"}
